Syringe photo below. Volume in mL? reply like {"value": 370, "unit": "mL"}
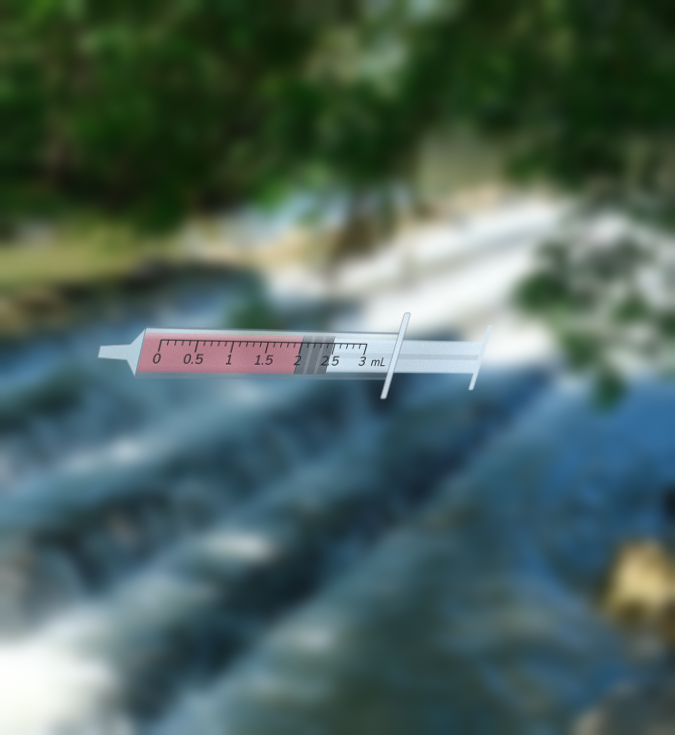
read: {"value": 2, "unit": "mL"}
